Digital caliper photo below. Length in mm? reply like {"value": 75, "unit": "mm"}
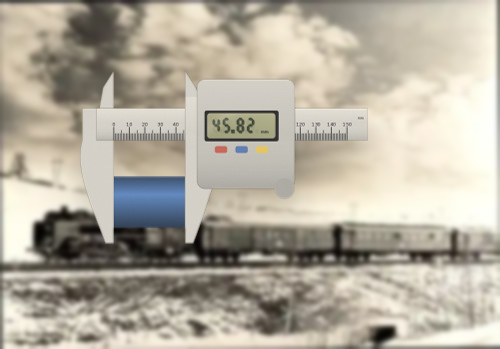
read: {"value": 45.82, "unit": "mm"}
